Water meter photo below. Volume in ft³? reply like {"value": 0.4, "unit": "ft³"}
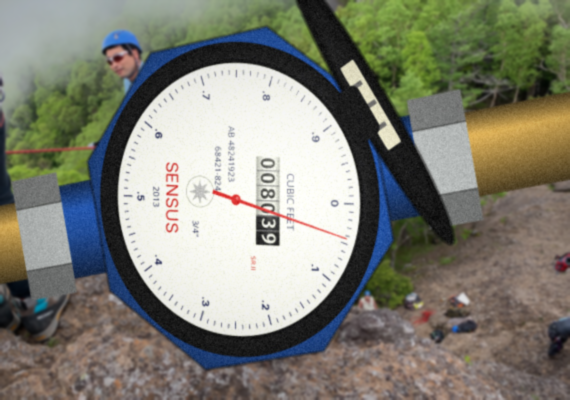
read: {"value": 8039.04, "unit": "ft³"}
